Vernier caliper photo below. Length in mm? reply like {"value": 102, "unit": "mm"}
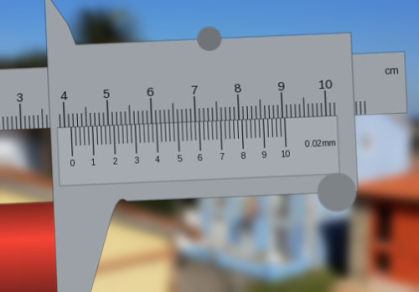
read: {"value": 41.5, "unit": "mm"}
